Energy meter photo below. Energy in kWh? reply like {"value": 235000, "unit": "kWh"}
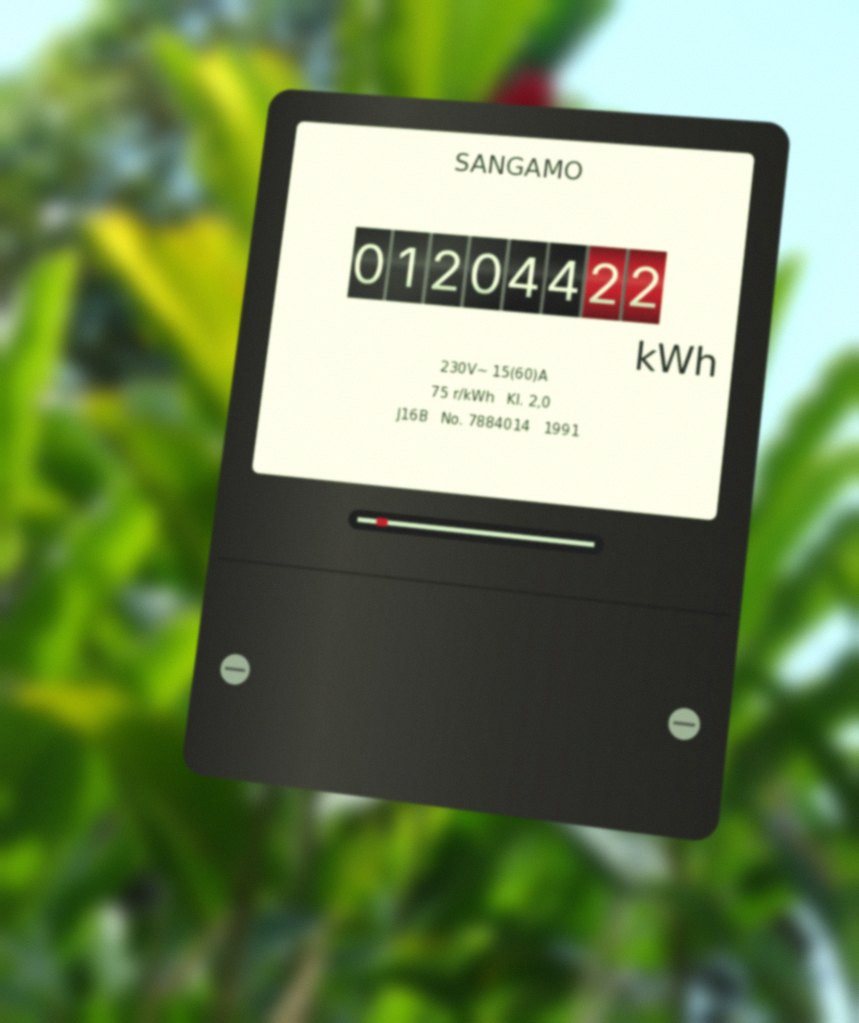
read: {"value": 12044.22, "unit": "kWh"}
